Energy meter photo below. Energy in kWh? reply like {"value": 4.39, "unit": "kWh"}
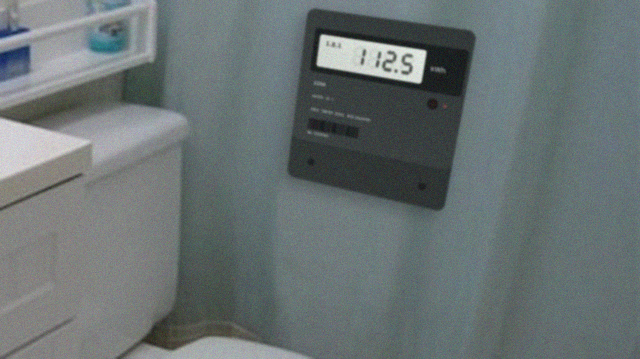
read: {"value": 112.5, "unit": "kWh"}
